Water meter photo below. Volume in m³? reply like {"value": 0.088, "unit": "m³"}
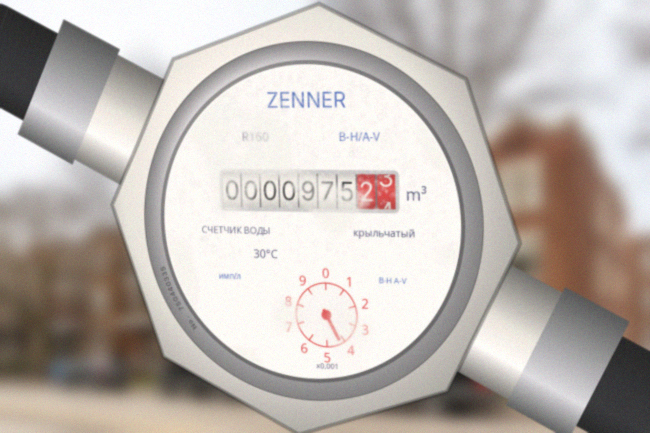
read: {"value": 975.234, "unit": "m³"}
